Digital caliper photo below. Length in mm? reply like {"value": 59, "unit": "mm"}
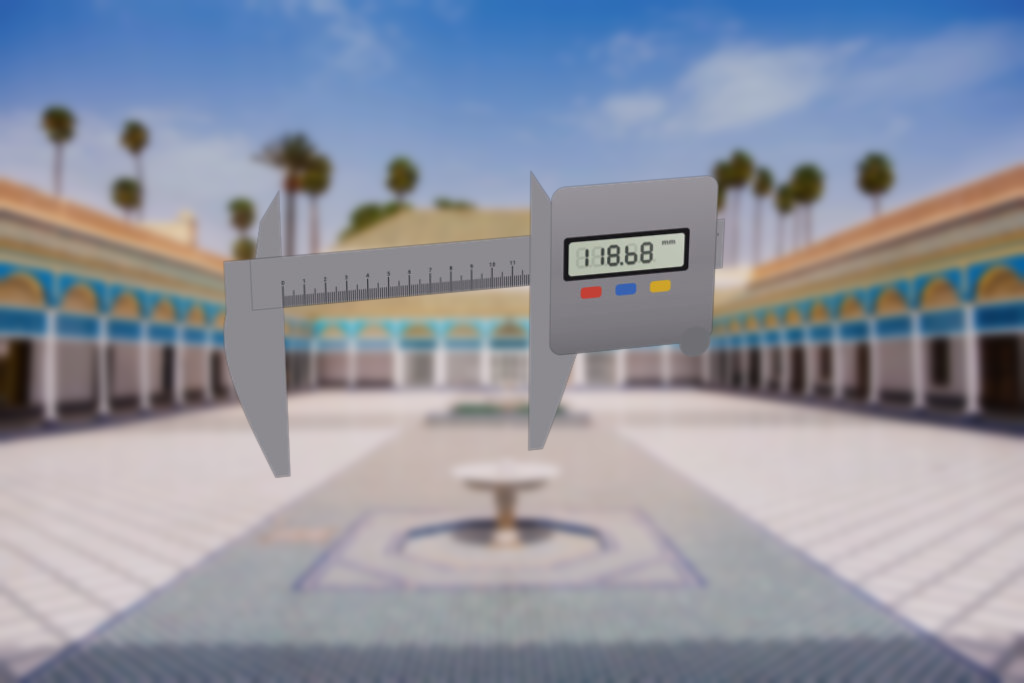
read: {"value": 118.68, "unit": "mm"}
